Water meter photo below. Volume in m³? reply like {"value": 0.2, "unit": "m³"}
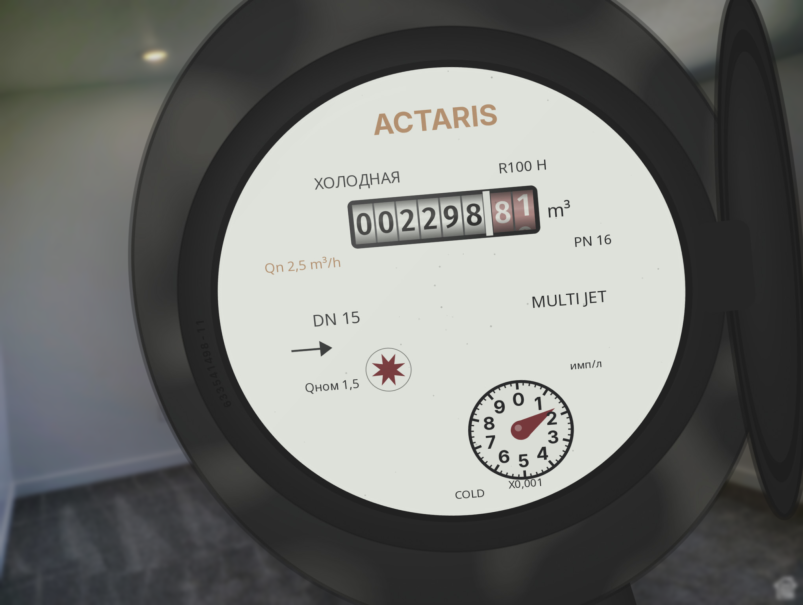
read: {"value": 2298.811, "unit": "m³"}
